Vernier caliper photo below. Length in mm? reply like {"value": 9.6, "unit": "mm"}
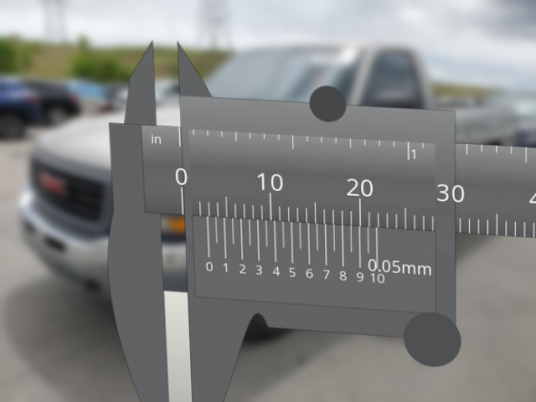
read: {"value": 2.8, "unit": "mm"}
